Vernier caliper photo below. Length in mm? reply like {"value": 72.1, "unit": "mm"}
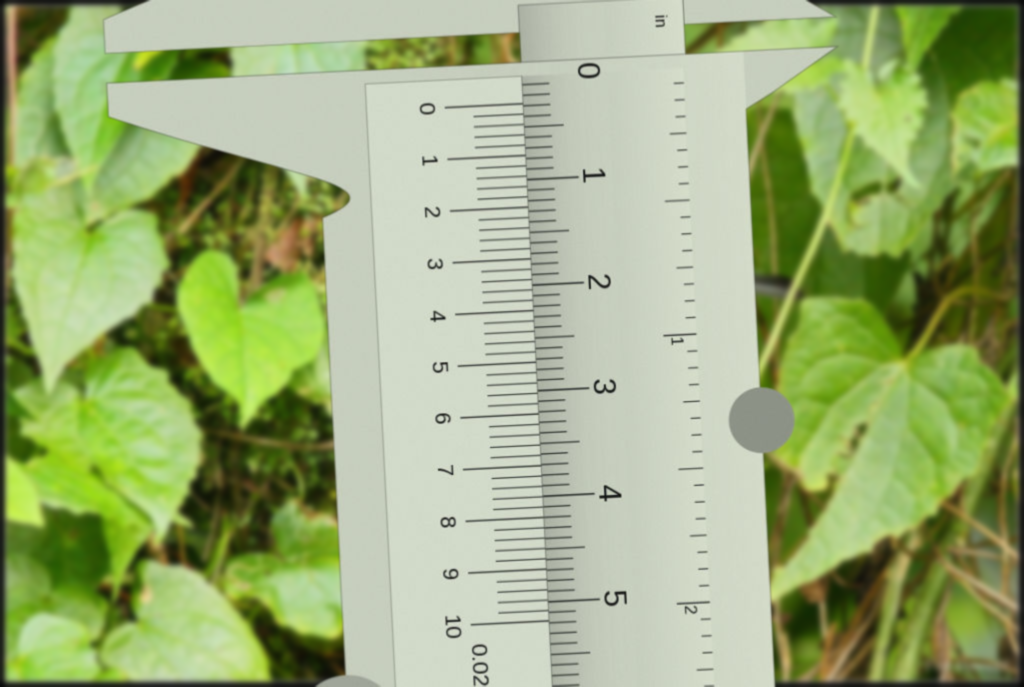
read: {"value": 2.8, "unit": "mm"}
